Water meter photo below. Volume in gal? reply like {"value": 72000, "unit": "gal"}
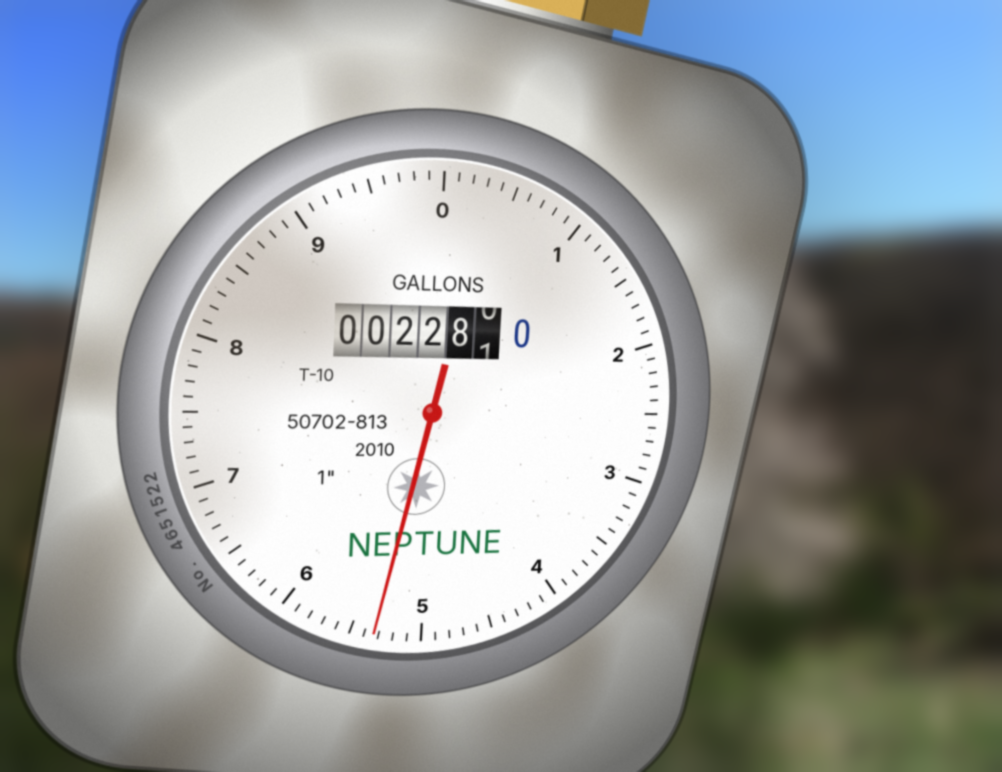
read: {"value": 22805.3, "unit": "gal"}
